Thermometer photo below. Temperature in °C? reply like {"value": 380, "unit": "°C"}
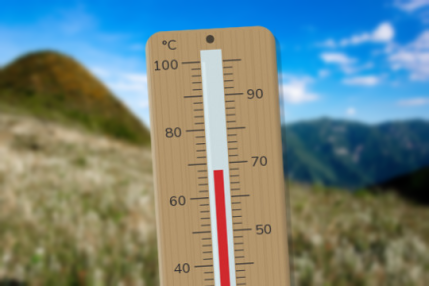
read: {"value": 68, "unit": "°C"}
